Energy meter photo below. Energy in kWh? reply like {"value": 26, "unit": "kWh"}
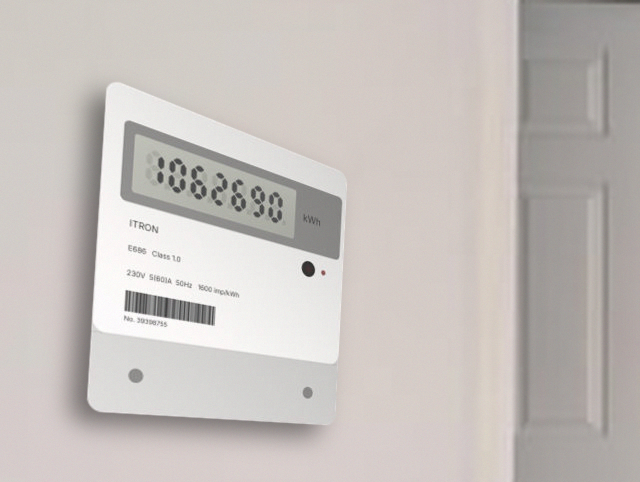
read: {"value": 1062690, "unit": "kWh"}
